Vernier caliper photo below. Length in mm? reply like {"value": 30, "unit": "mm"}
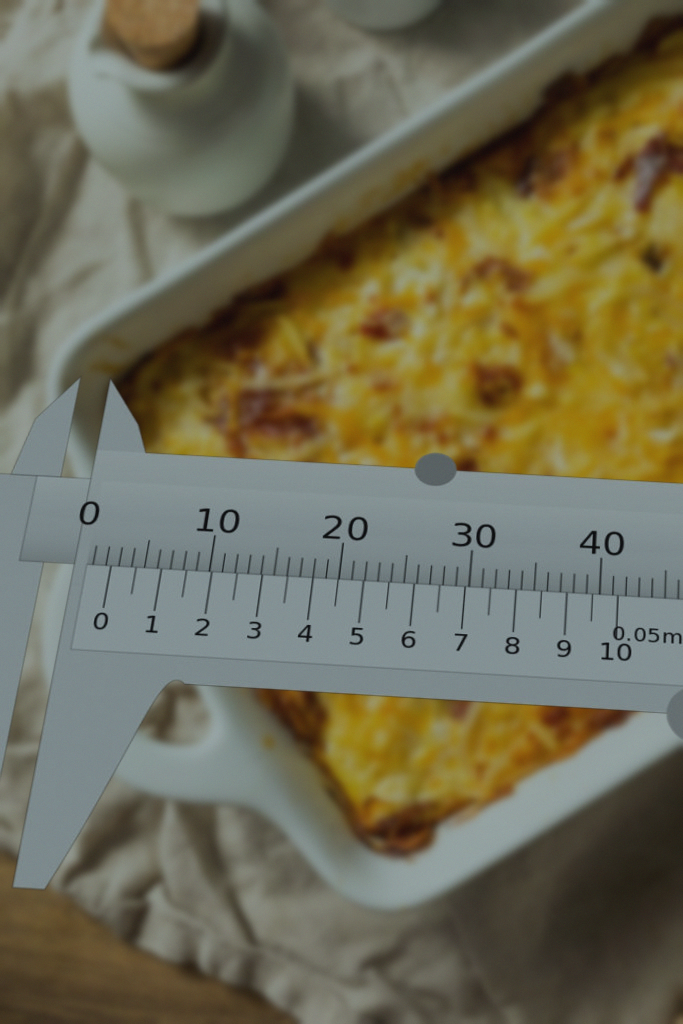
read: {"value": 2.4, "unit": "mm"}
